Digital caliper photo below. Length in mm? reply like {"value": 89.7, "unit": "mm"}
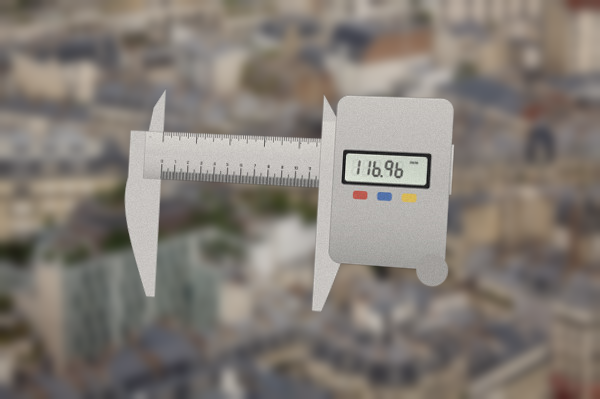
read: {"value": 116.96, "unit": "mm"}
